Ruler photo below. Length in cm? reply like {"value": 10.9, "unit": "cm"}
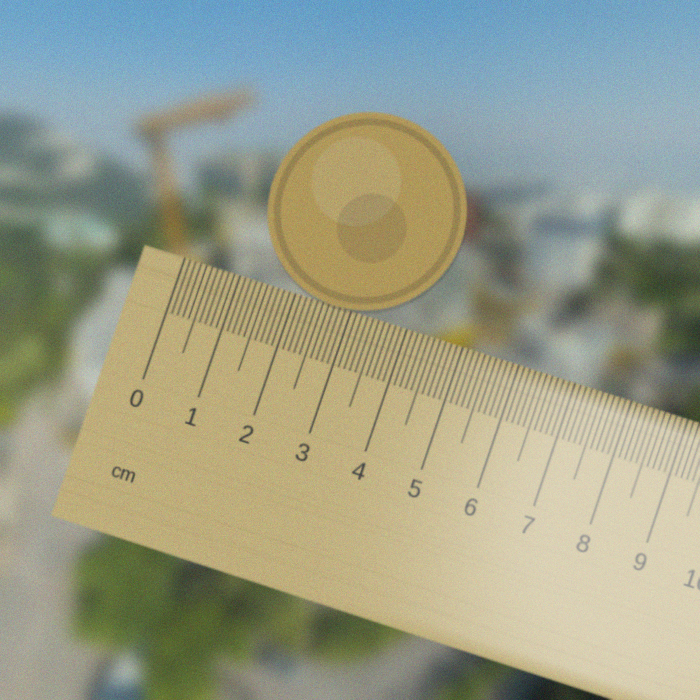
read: {"value": 3.4, "unit": "cm"}
